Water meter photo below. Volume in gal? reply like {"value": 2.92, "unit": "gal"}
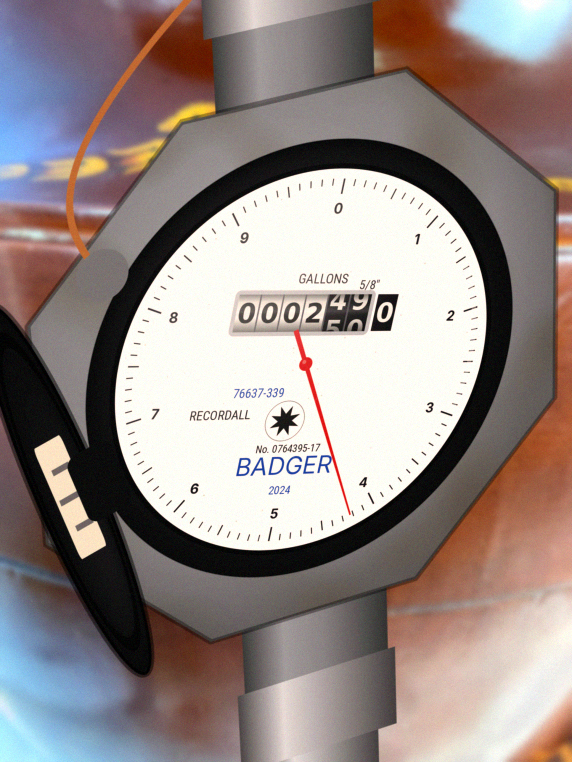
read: {"value": 2494.2, "unit": "gal"}
